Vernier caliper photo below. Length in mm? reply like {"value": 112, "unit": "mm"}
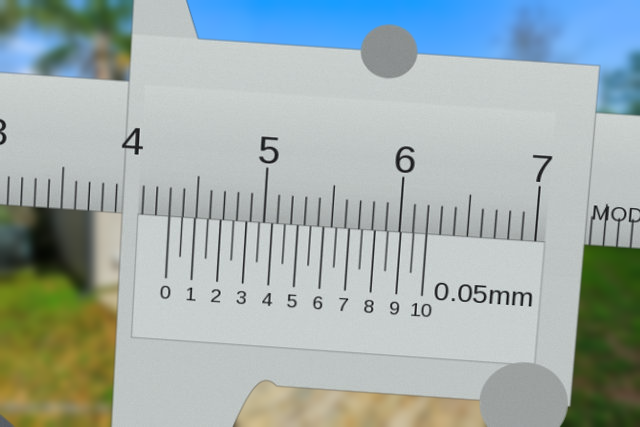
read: {"value": 43.0, "unit": "mm"}
